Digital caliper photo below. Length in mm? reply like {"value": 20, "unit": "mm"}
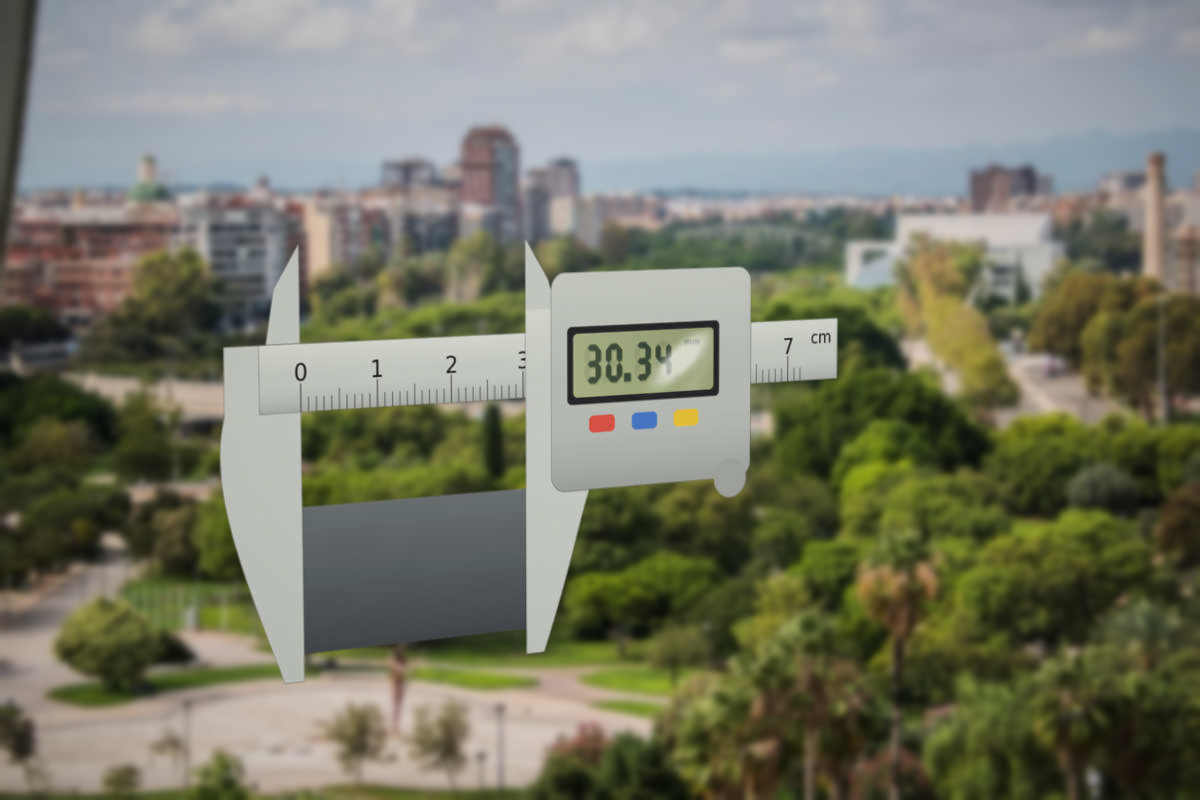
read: {"value": 30.34, "unit": "mm"}
